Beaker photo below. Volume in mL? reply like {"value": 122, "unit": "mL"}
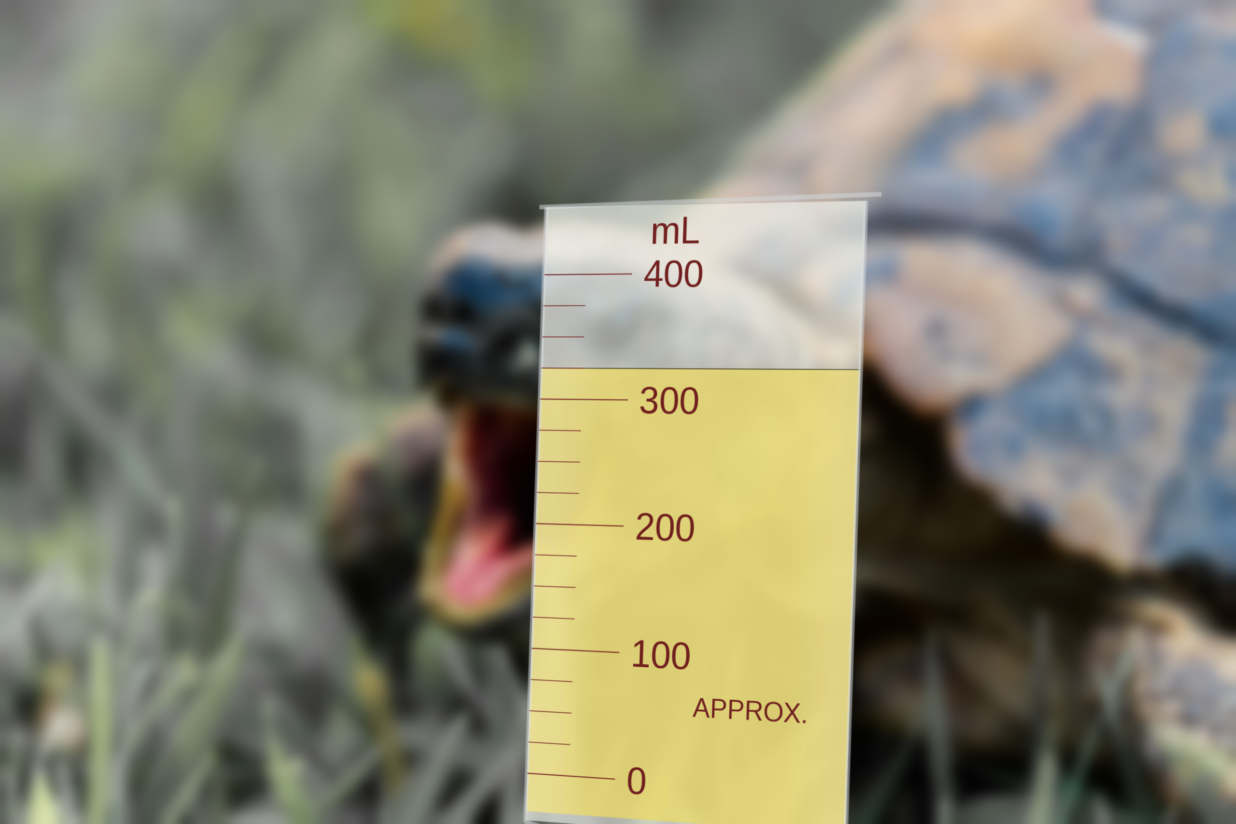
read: {"value": 325, "unit": "mL"}
